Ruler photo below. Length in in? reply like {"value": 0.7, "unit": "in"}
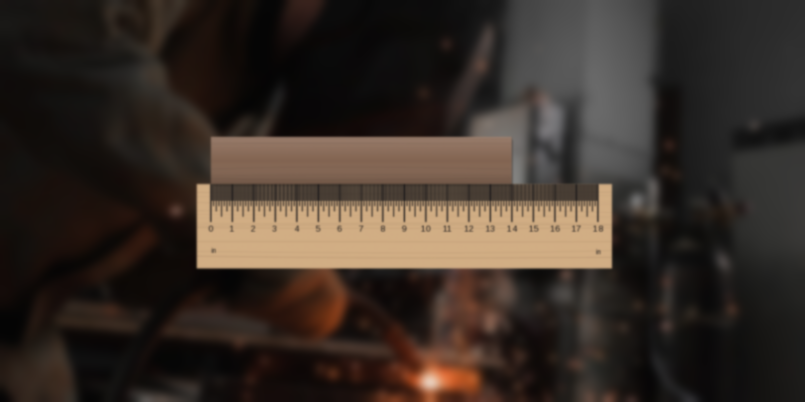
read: {"value": 14, "unit": "in"}
